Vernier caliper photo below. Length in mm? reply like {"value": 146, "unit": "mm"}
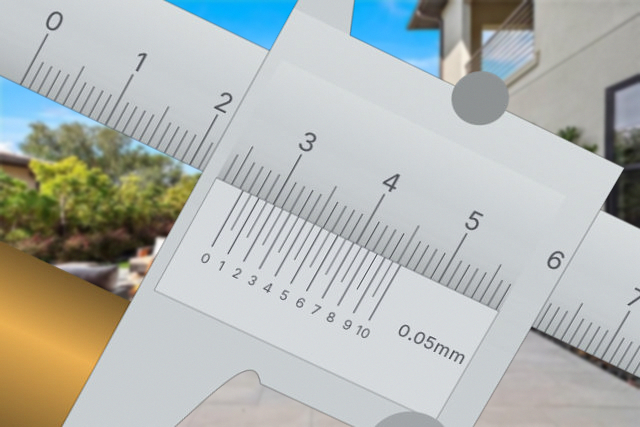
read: {"value": 26.4, "unit": "mm"}
